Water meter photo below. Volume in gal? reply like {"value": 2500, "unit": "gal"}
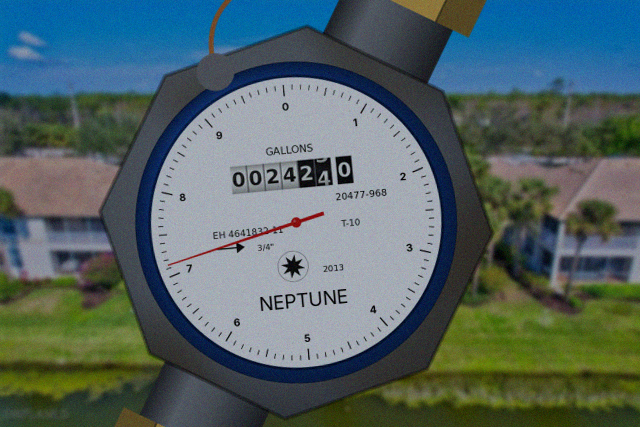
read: {"value": 24237.1, "unit": "gal"}
